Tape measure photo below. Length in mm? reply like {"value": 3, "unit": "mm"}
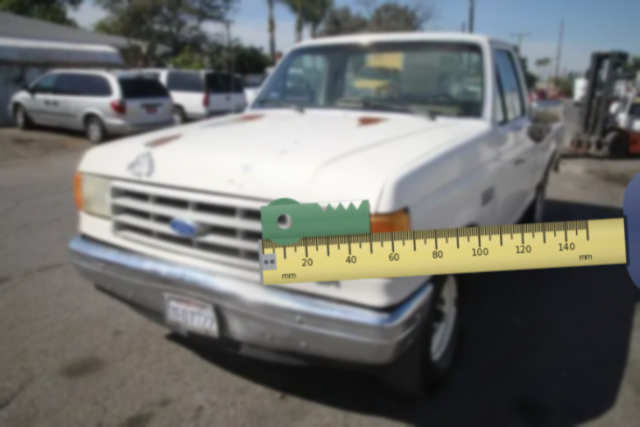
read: {"value": 50, "unit": "mm"}
